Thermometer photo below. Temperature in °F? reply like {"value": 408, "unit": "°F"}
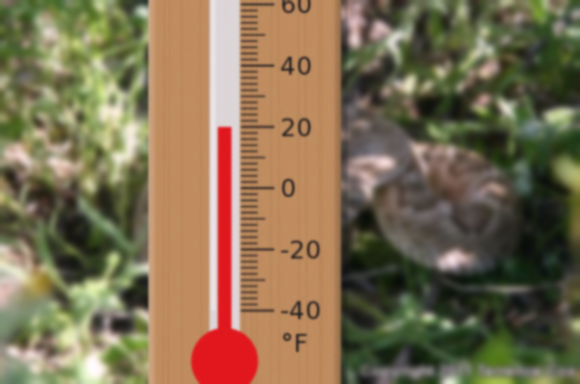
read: {"value": 20, "unit": "°F"}
